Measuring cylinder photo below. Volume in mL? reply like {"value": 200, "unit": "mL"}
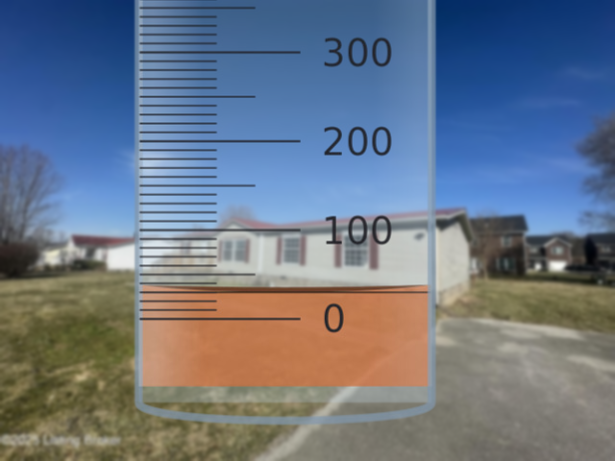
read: {"value": 30, "unit": "mL"}
